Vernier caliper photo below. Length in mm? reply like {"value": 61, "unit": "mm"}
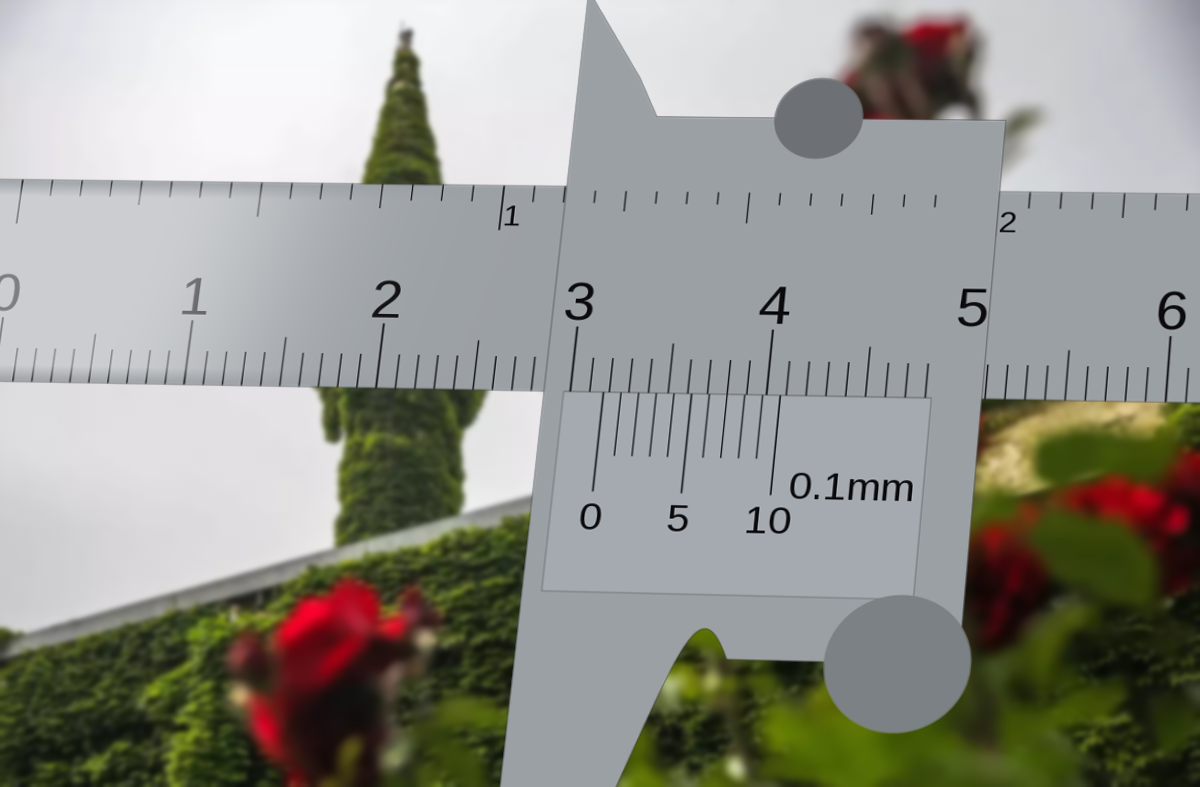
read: {"value": 31.7, "unit": "mm"}
